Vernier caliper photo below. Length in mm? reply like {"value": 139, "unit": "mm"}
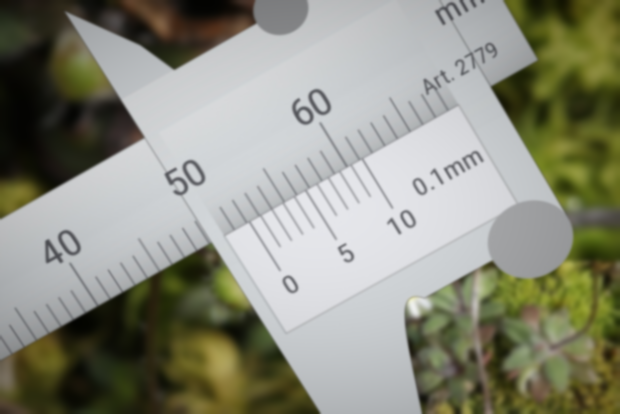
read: {"value": 52.2, "unit": "mm"}
